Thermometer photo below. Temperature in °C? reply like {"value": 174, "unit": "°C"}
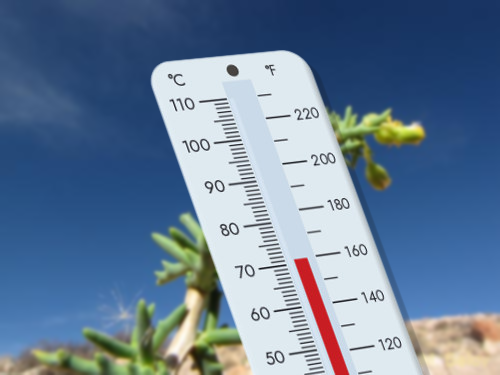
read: {"value": 71, "unit": "°C"}
